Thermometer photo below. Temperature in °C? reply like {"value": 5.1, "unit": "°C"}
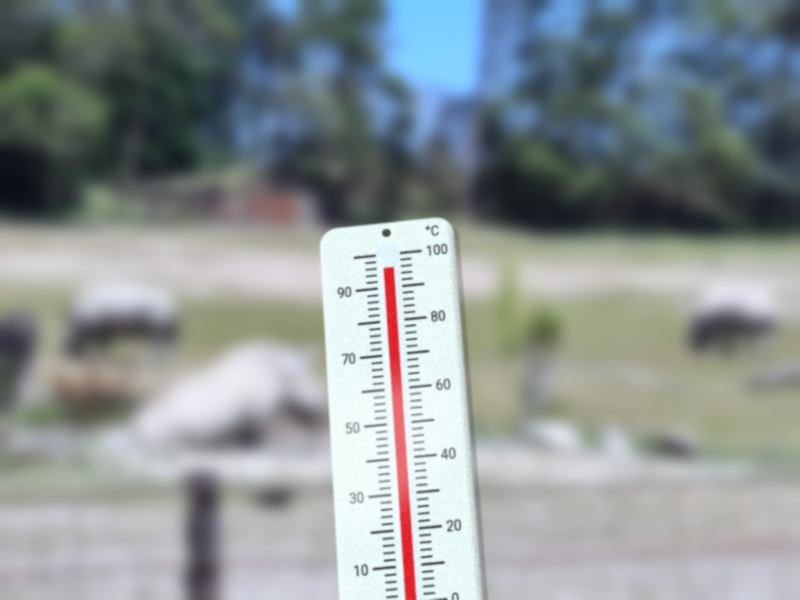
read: {"value": 96, "unit": "°C"}
